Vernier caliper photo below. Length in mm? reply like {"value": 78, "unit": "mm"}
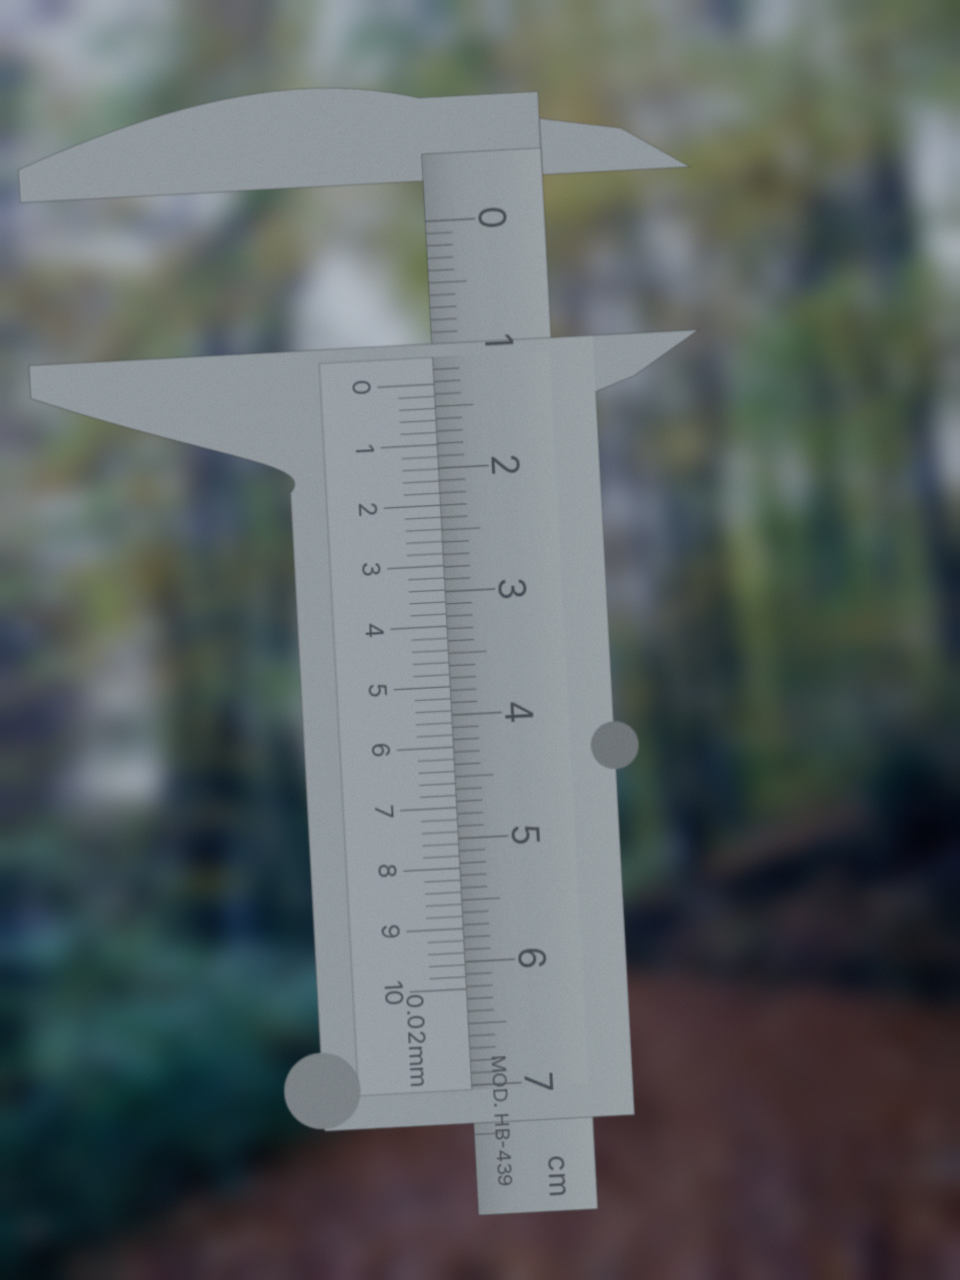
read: {"value": 13.2, "unit": "mm"}
